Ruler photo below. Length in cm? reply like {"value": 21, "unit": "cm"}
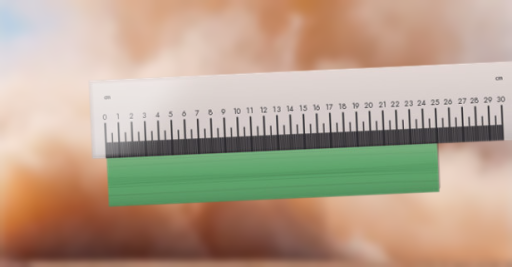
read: {"value": 25, "unit": "cm"}
